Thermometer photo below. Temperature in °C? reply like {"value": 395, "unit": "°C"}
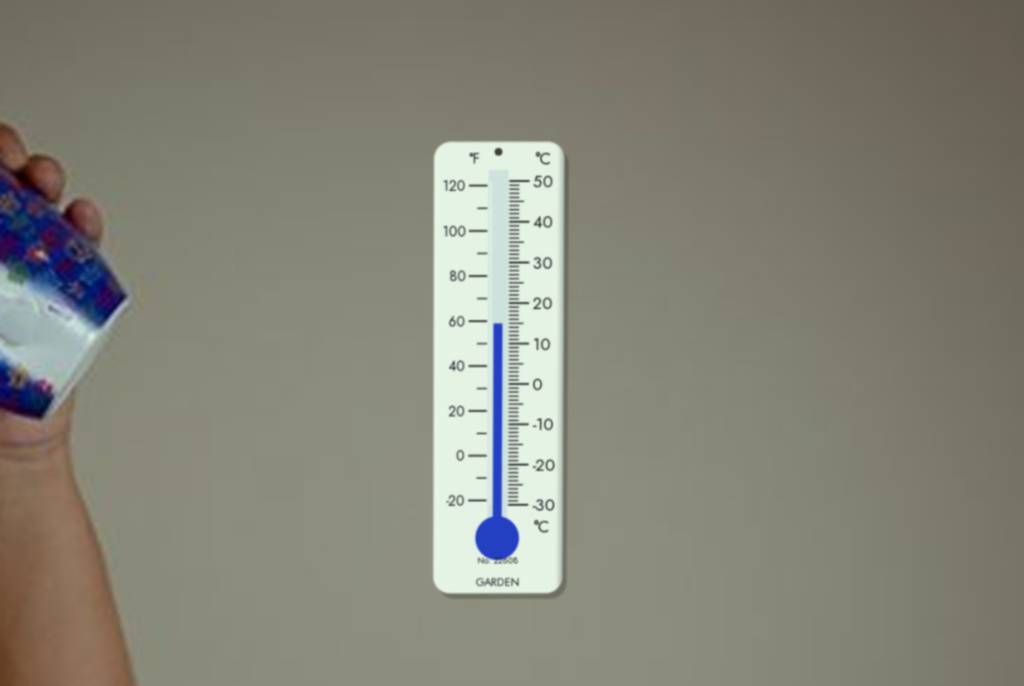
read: {"value": 15, "unit": "°C"}
